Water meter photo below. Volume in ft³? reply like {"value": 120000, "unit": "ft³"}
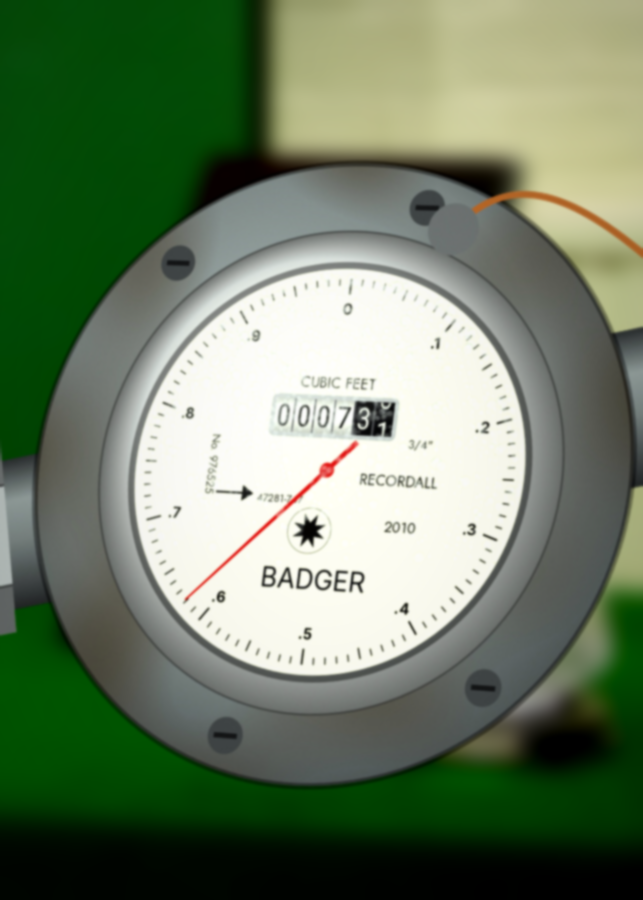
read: {"value": 730.62, "unit": "ft³"}
